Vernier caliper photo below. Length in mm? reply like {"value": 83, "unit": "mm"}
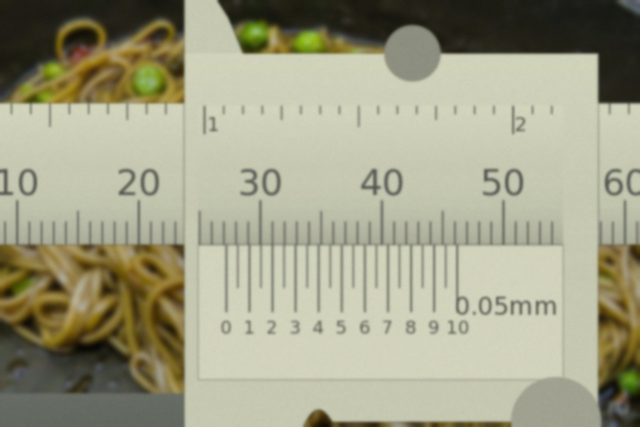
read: {"value": 27.2, "unit": "mm"}
